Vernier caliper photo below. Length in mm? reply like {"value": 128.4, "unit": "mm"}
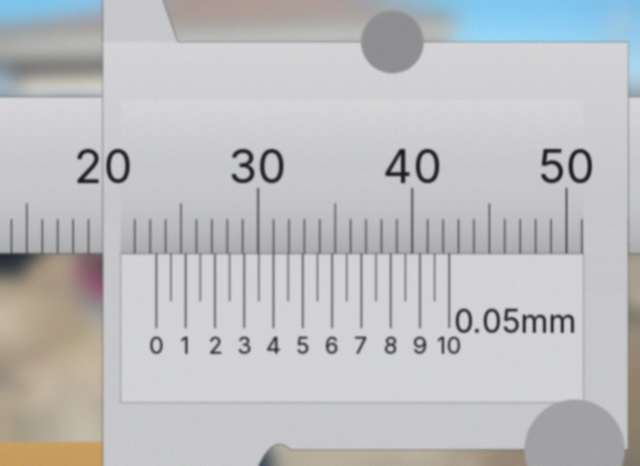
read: {"value": 23.4, "unit": "mm"}
